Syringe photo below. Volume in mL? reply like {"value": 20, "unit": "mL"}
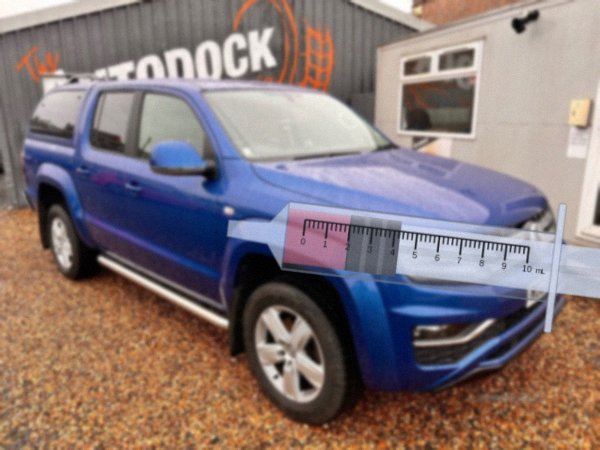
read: {"value": 2, "unit": "mL"}
